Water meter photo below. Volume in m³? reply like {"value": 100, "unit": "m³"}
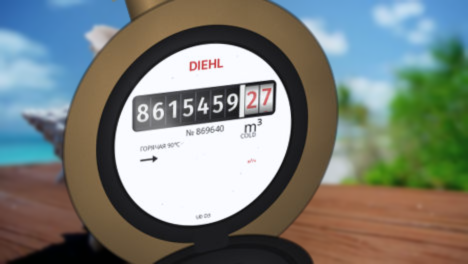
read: {"value": 8615459.27, "unit": "m³"}
